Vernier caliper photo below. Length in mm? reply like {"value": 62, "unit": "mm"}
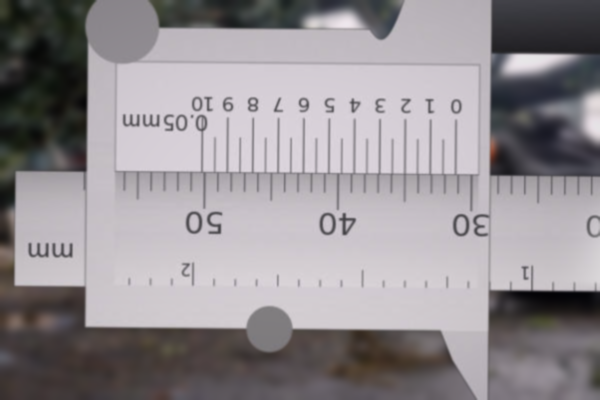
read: {"value": 31.2, "unit": "mm"}
